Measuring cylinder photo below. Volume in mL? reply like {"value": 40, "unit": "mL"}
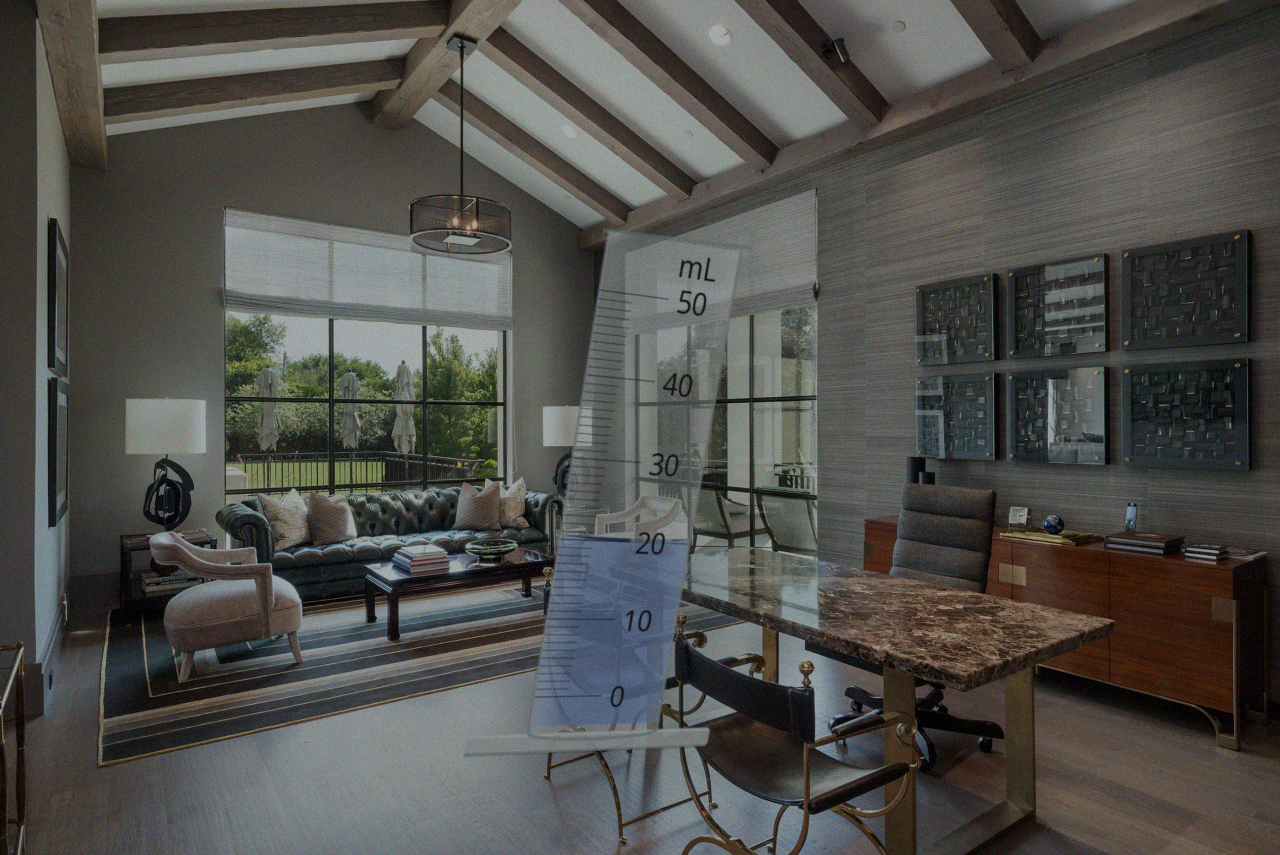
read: {"value": 20, "unit": "mL"}
